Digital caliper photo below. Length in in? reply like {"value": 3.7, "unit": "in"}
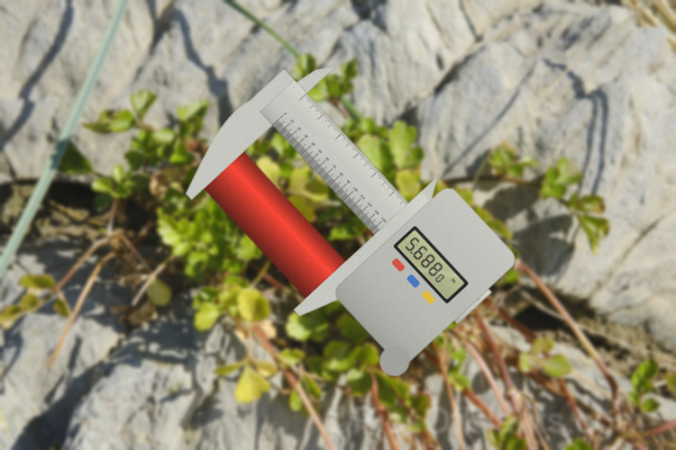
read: {"value": 5.6880, "unit": "in"}
